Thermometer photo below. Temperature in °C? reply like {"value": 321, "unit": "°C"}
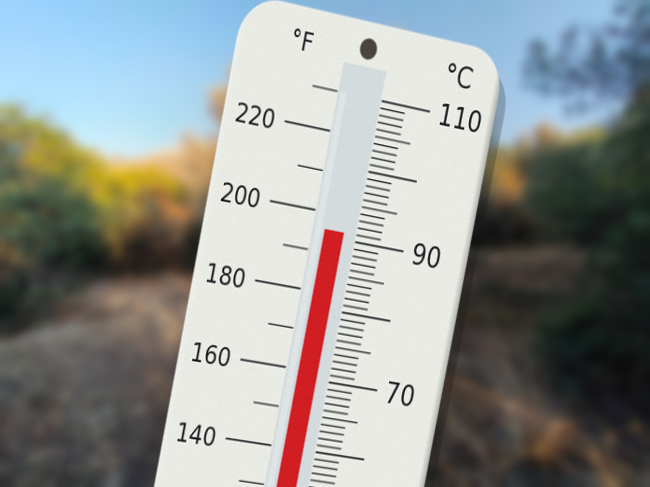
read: {"value": 91, "unit": "°C"}
